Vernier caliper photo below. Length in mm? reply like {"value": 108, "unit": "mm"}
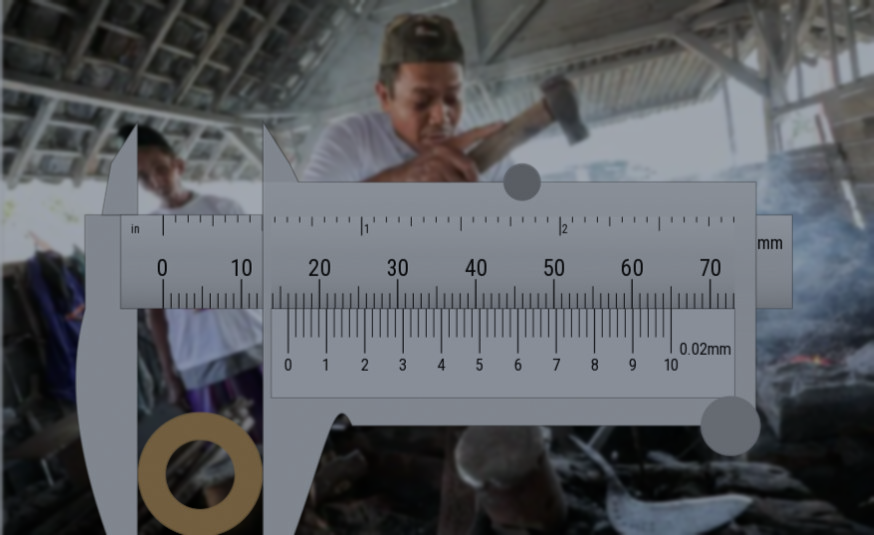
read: {"value": 16.0, "unit": "mm"}
